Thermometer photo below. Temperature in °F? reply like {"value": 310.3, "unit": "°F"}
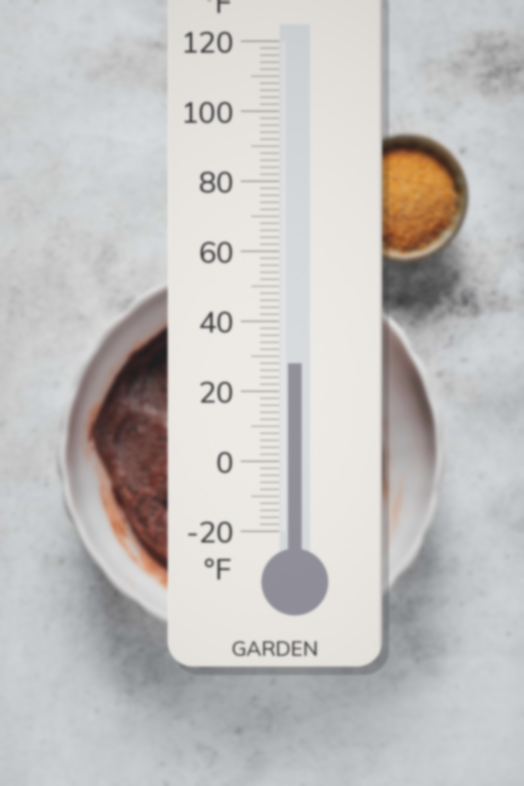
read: {"value": 28, "unit": "°F"}
